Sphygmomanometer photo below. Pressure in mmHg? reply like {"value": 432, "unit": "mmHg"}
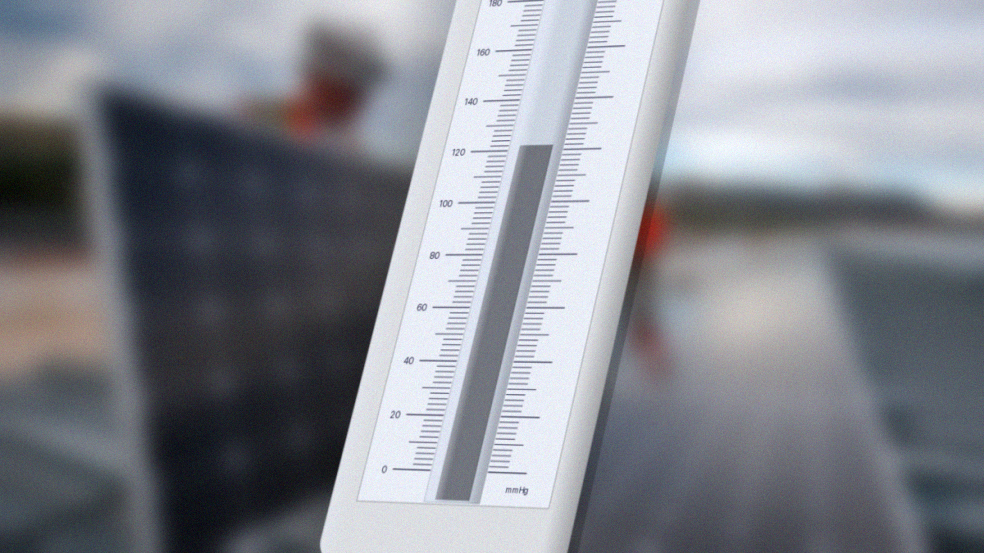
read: {"value": 122, "unit": "mmHg"}
